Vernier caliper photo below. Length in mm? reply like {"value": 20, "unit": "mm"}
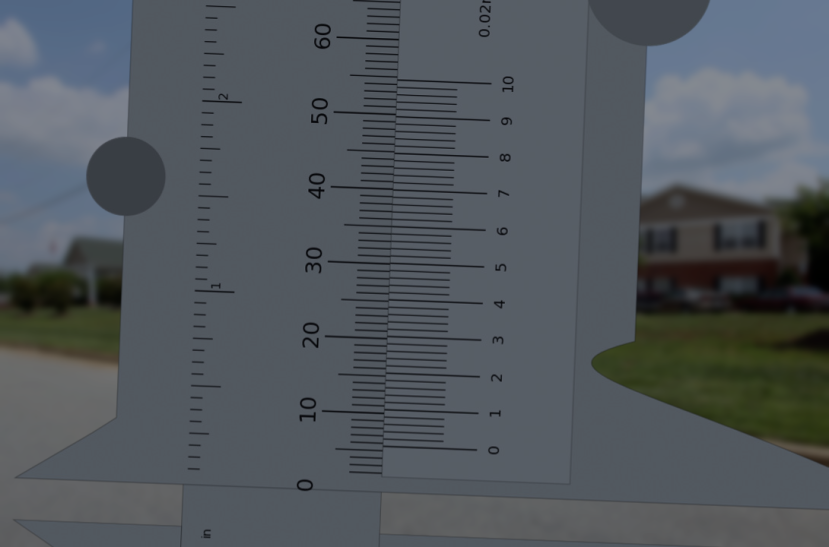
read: {"value": 5.6, "unit": "mm"}
